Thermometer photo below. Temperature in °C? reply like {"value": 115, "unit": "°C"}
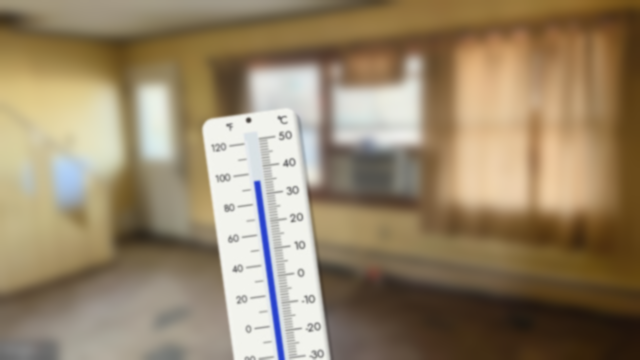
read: {"value": 35, "unit": "°C"}
